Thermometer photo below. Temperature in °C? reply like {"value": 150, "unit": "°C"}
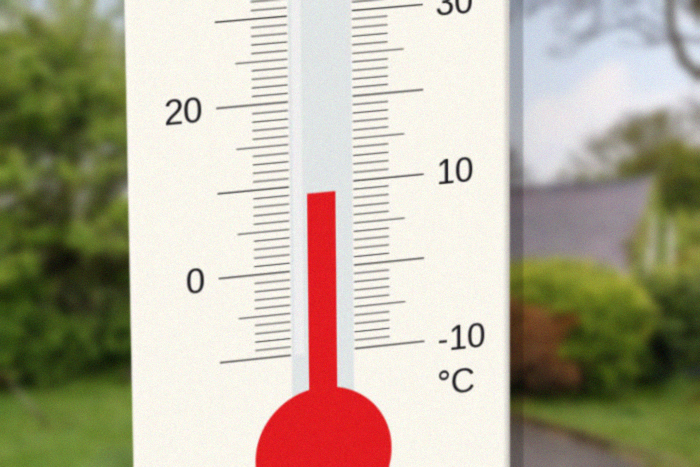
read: {"value": 9, "unit": "°C"}
